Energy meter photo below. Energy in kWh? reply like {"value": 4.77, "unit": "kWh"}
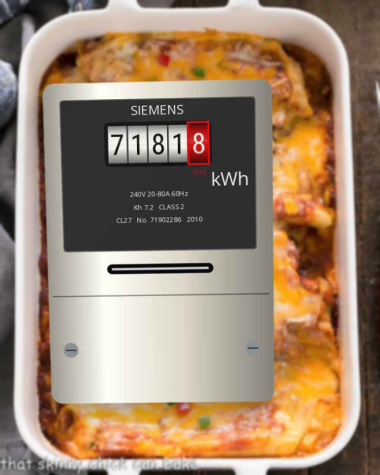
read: {"value": 7181.8, "unit": "kWh"}
